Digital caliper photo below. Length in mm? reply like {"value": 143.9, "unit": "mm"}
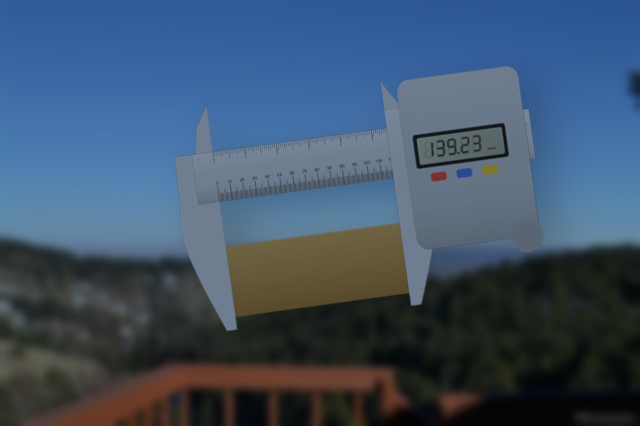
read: {"value": 139.23, "unit": "mm"}
